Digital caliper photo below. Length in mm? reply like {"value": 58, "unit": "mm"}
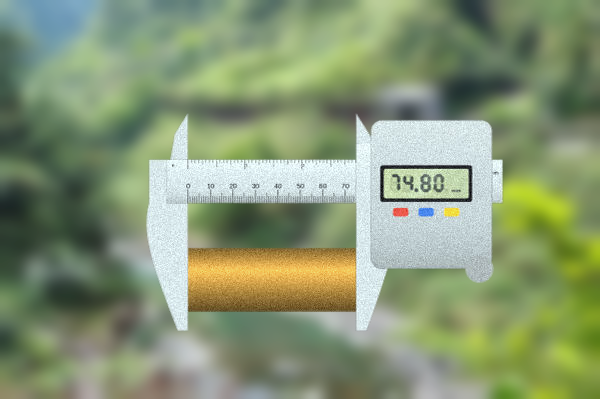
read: {"value": 74.80, "unit": "mm"}
